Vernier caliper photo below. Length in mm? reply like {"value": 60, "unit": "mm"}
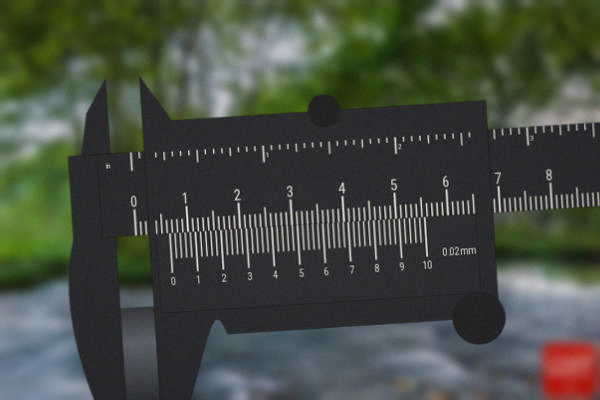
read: {"value": 6.5, "unit": "mm"}
